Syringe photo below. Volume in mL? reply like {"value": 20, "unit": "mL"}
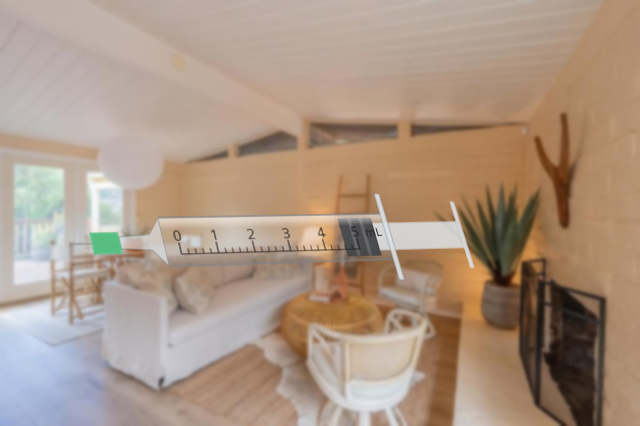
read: {"value": 4.6, "unit": "mL"}
